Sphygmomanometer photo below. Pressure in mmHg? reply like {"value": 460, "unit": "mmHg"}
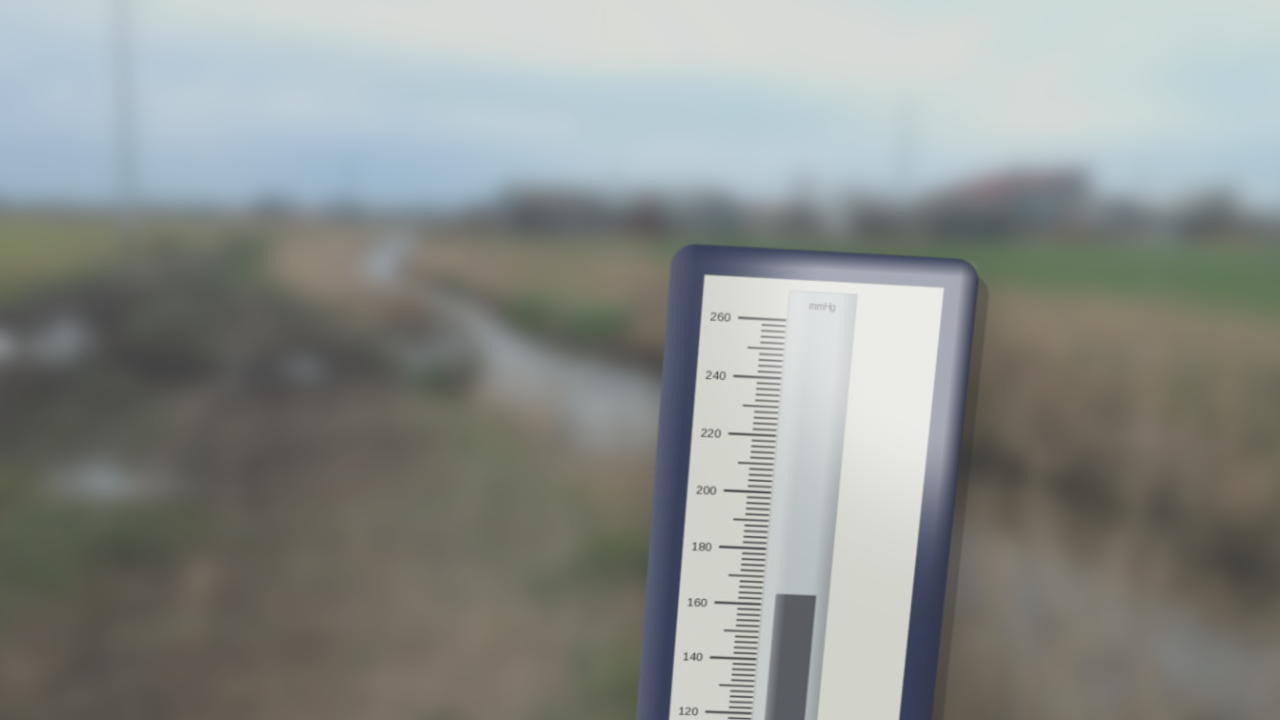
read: {"value": 164, "unit": "mmHg"}
